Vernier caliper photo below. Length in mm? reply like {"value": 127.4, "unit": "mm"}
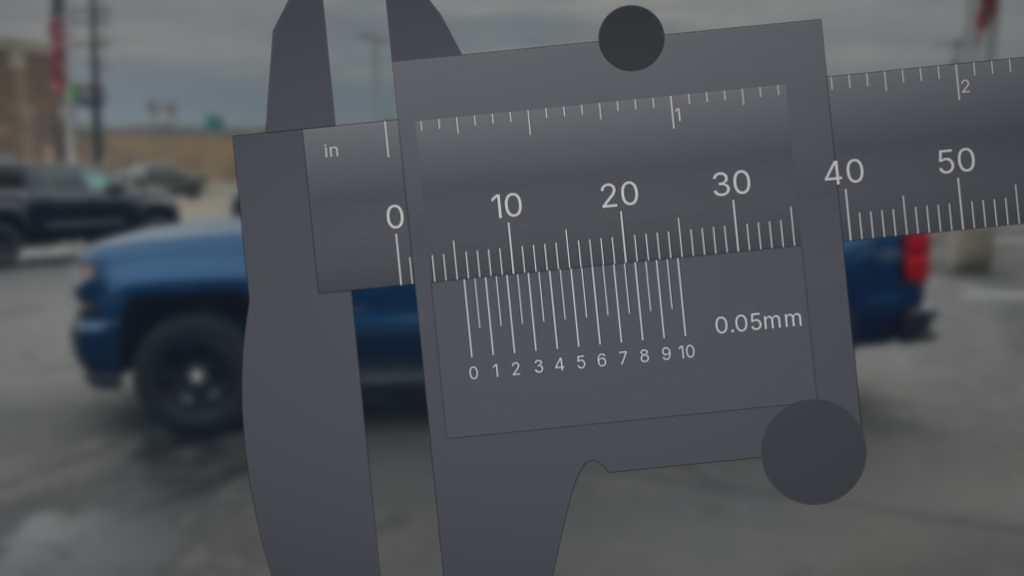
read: {"value": 5.6, "unit": "mm"}
